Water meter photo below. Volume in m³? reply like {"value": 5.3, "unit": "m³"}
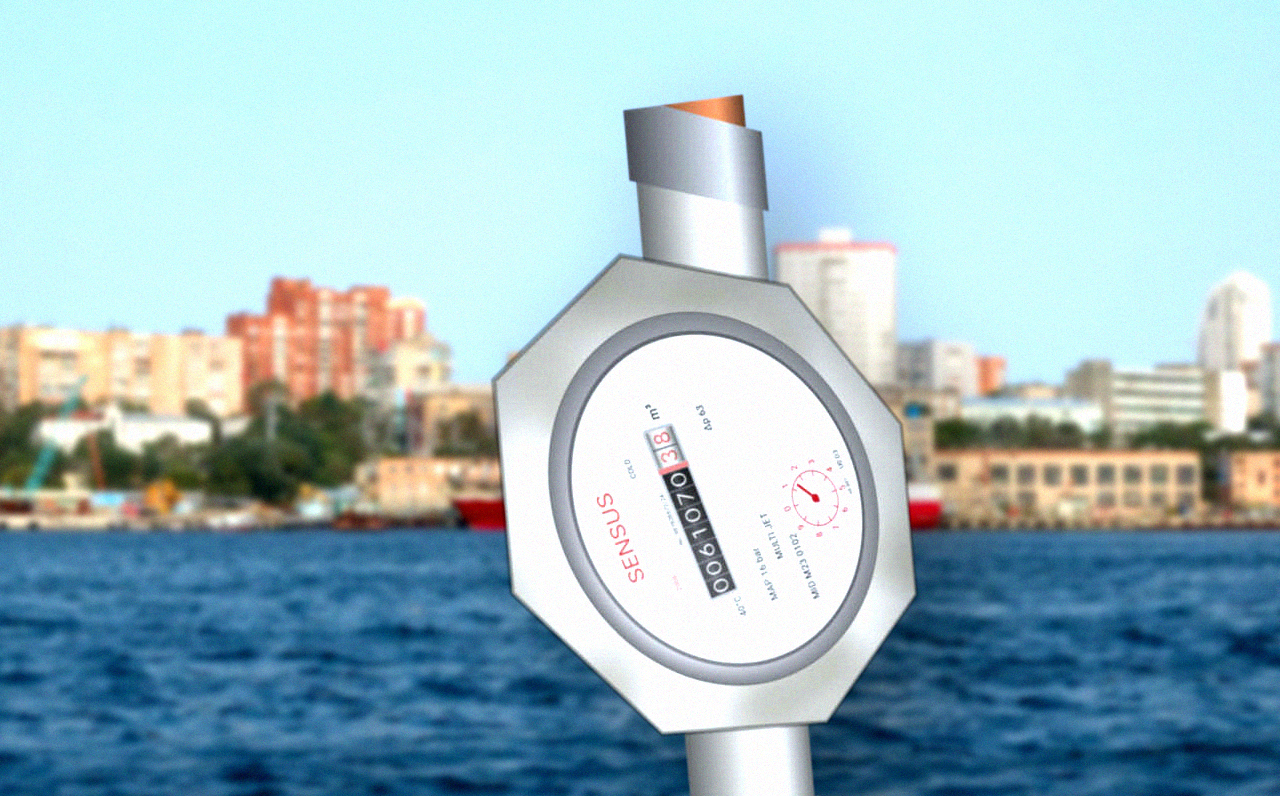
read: {"value": 61070.381, "unit": "m³"}
